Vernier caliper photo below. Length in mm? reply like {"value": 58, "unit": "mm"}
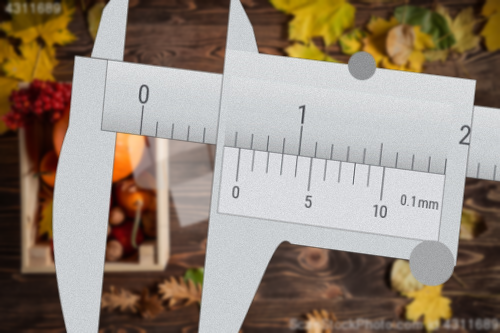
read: {"value": 6.3, "unit": "mm"}
